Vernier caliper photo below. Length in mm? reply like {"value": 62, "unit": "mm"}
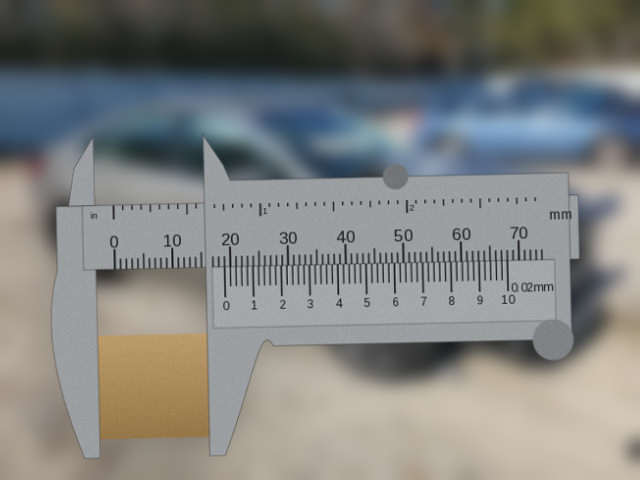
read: {"value": 19.0, "unit": "mm"}
